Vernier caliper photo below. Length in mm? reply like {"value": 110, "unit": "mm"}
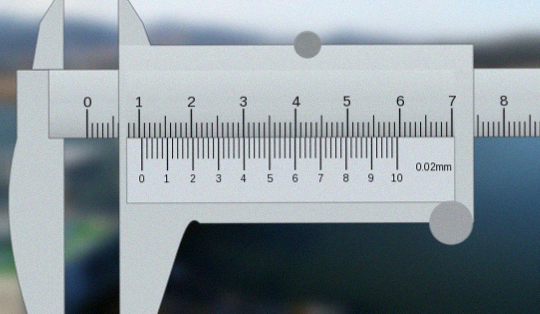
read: {"value": 10.5, "unit": "mm"}
